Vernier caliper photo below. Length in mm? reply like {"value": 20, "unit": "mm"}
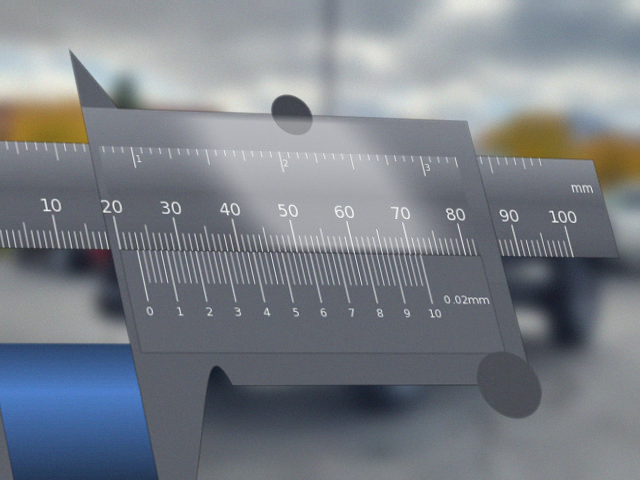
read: {"value": 22.8, "unit": "mm"}
